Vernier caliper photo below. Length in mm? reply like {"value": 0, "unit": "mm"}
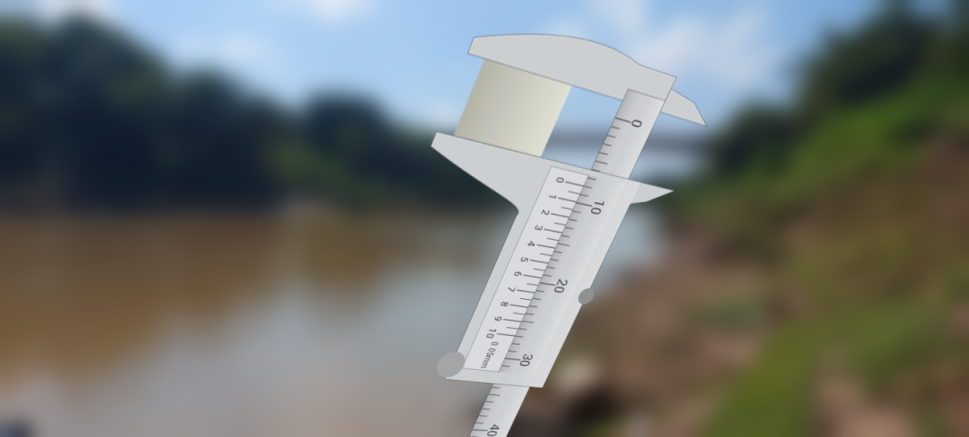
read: {"value": 8.0, "unit": "mm"}
